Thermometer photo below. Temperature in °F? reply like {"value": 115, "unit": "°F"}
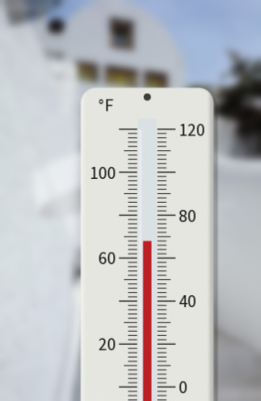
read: {"value": 68, "unit": "°F"}
